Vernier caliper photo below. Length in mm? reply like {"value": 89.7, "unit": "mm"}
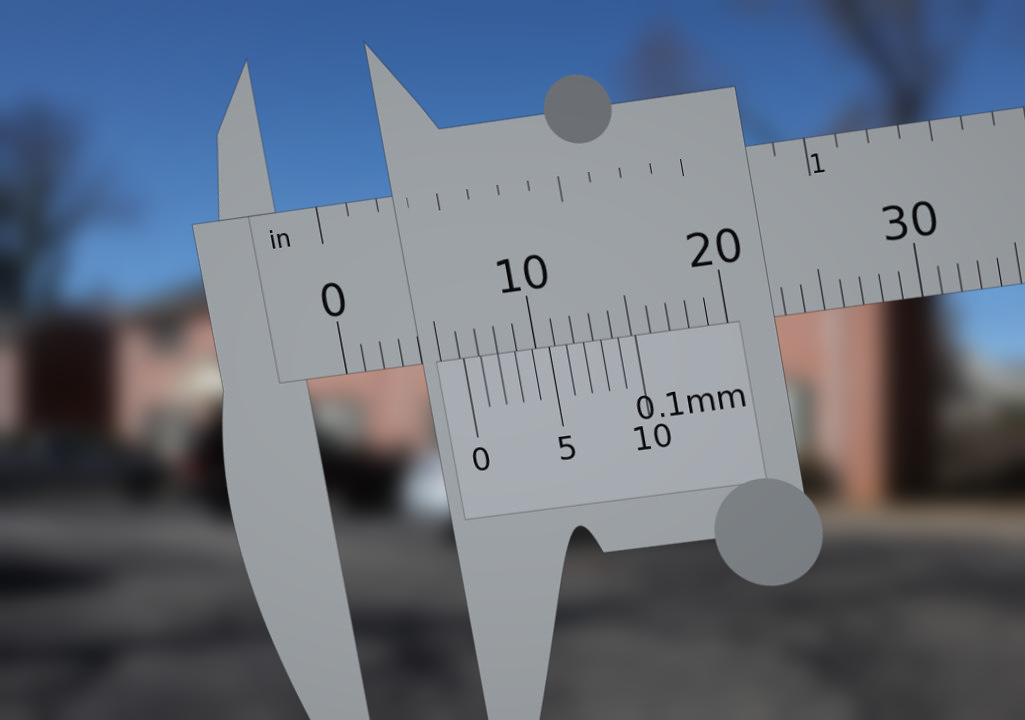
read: {"value": 6.2, "unit": "mm"}
